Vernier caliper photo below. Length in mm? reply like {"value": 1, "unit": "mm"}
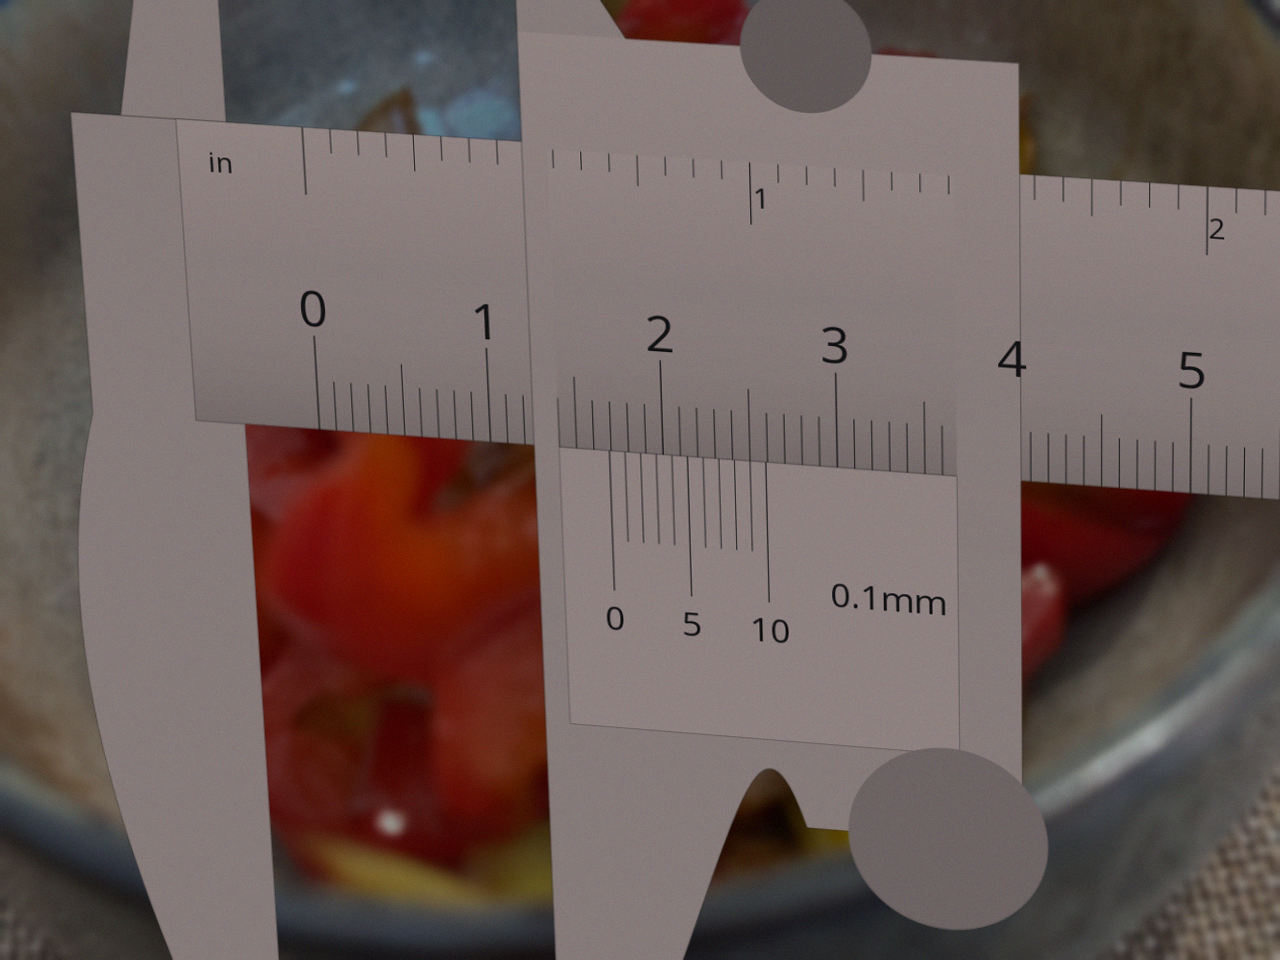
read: {"value": 16.9, "unit": "mm"}
